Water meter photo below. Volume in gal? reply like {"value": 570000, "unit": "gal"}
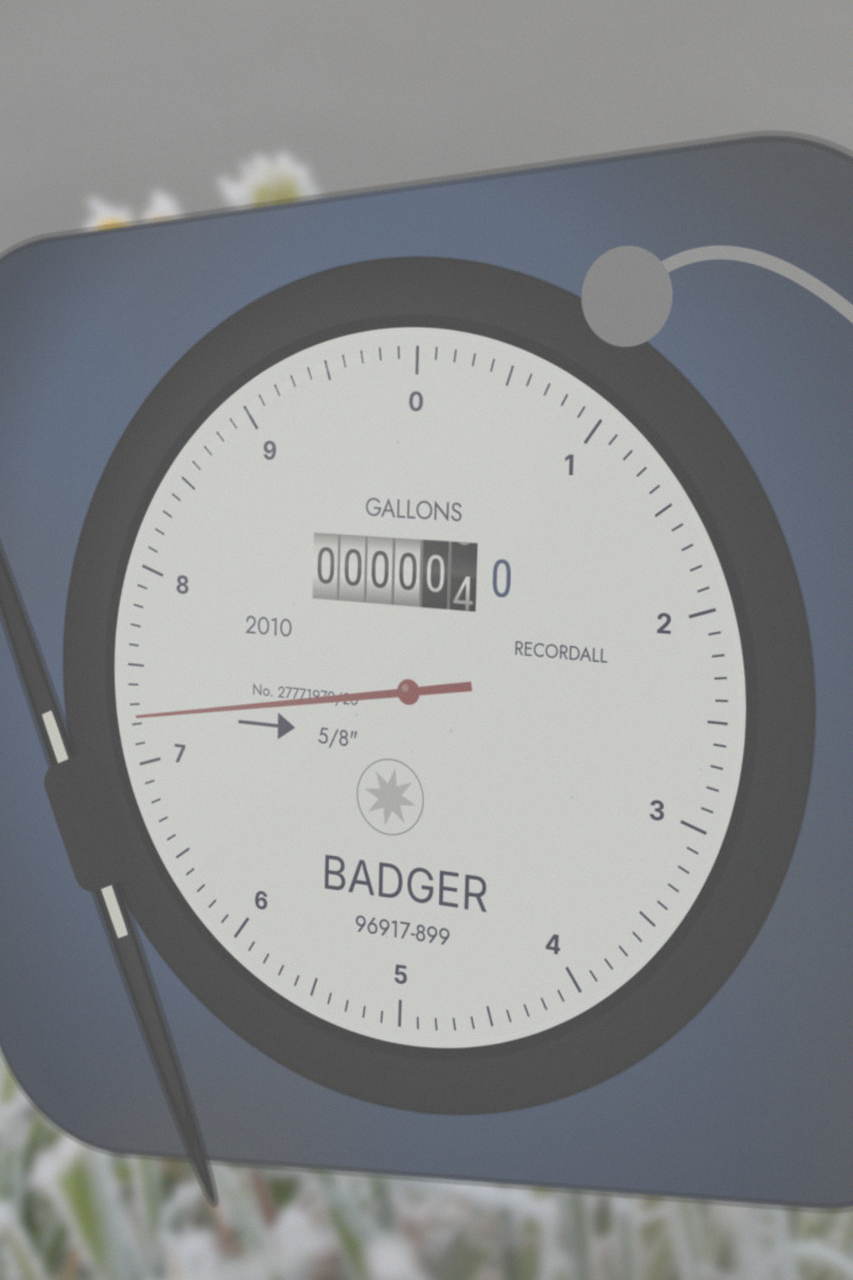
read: {"value": 37.2, "unit": "gal"}
